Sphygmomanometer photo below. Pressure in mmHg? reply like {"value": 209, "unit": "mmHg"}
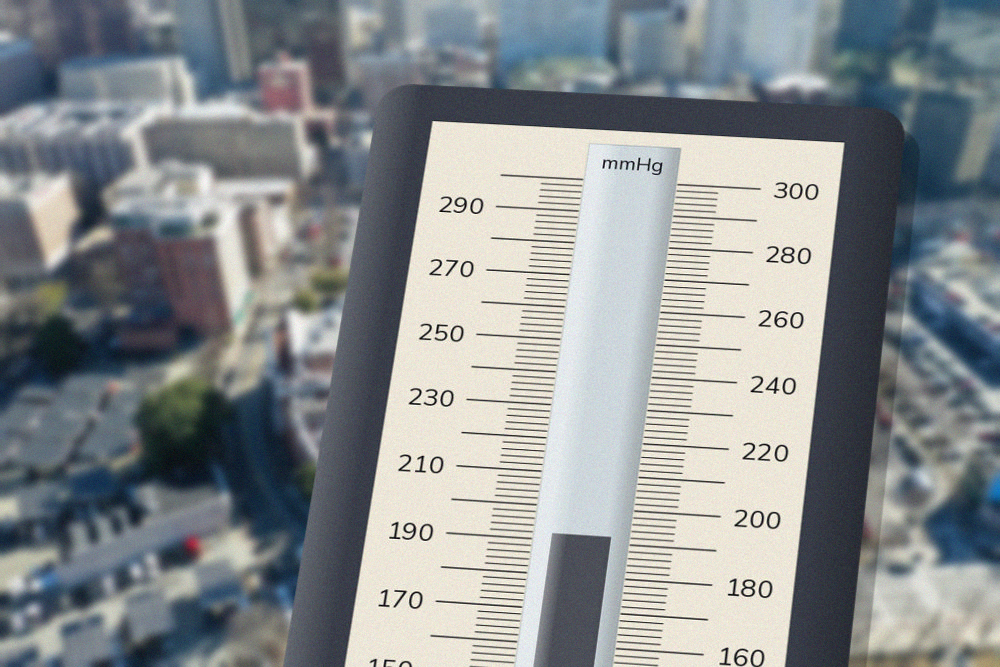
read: {"value": 192, "unit": "mmHg"}
